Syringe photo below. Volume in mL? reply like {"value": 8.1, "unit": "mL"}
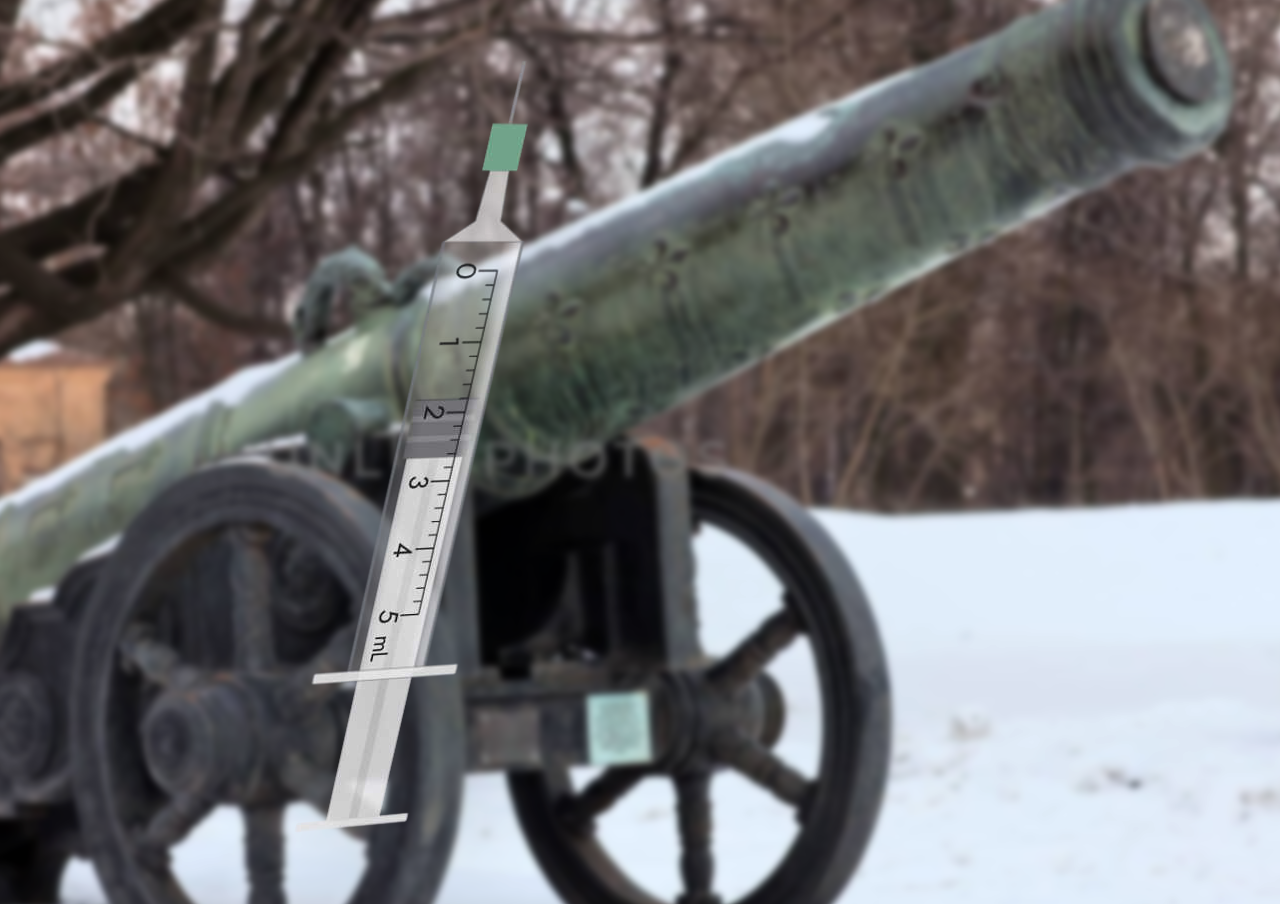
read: {"value": 1.8, "unit": "mL"}
